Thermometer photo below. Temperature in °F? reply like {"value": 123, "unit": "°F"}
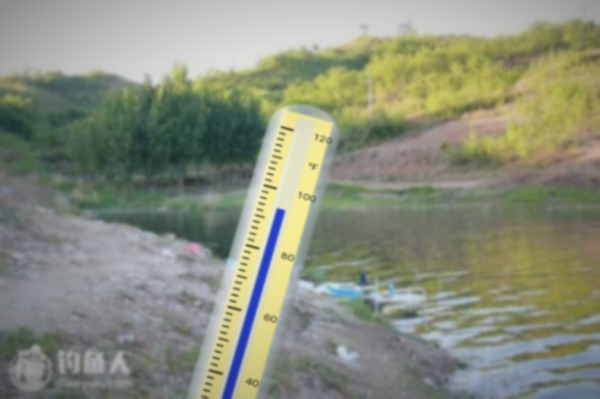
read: {"value": 94, "unit": "°F"}
